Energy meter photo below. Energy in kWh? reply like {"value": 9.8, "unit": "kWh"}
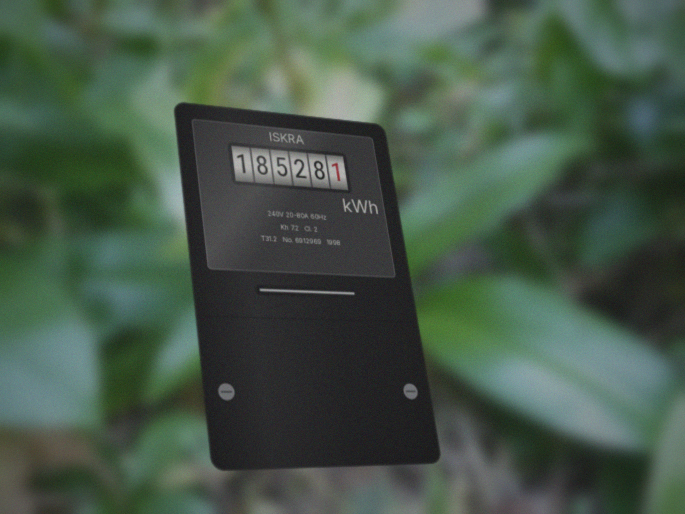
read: {"value": 18528.1, "unit": "kWh"}
